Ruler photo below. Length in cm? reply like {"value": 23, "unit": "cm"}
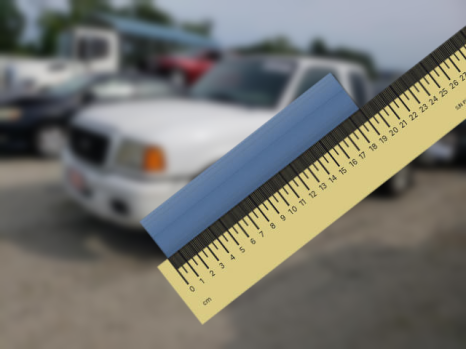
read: {"value": 19, "unit": "cm"}
